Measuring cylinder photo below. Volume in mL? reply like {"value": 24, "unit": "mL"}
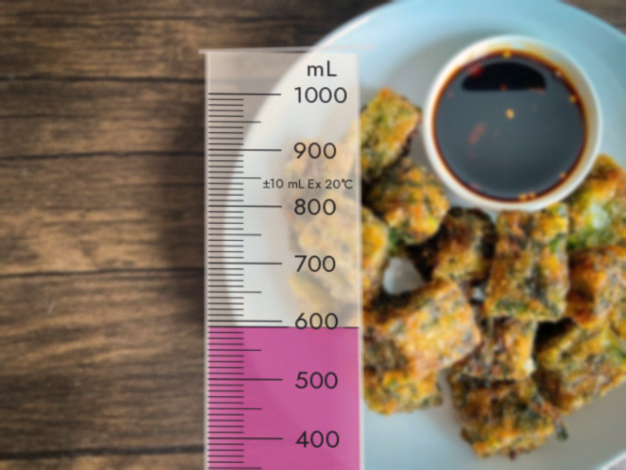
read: {"value": 590, "unit": "mL"}
